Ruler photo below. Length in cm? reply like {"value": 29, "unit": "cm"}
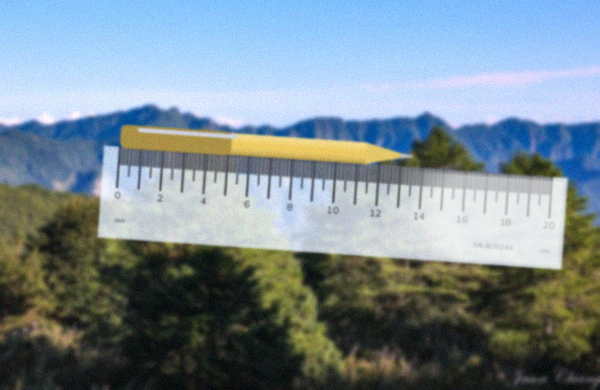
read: {"value": 13.5, "unit": "cm"}
